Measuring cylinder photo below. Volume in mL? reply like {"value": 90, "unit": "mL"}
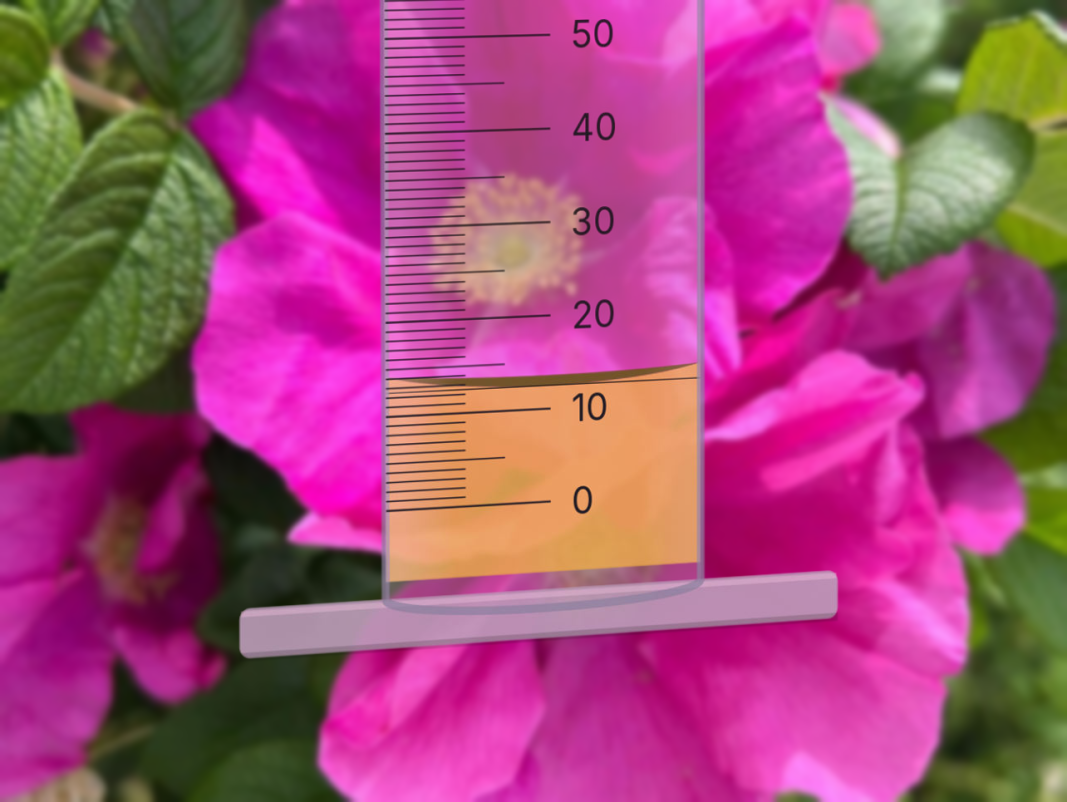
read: {"value": 12.5, "unit": "mL"}
